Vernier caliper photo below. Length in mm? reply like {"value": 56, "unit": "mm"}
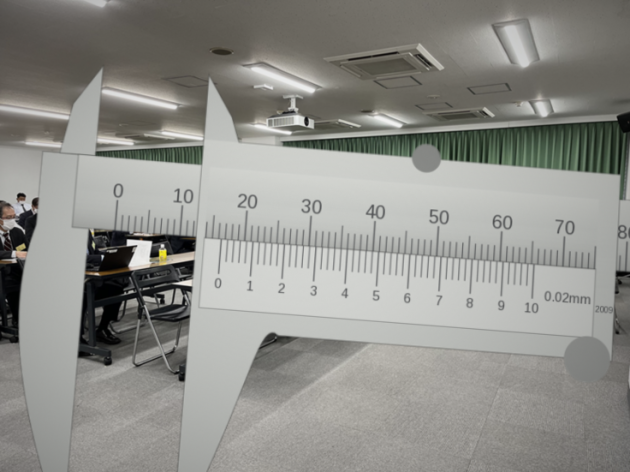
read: {"value": 16.4, "unit": "mm"}
